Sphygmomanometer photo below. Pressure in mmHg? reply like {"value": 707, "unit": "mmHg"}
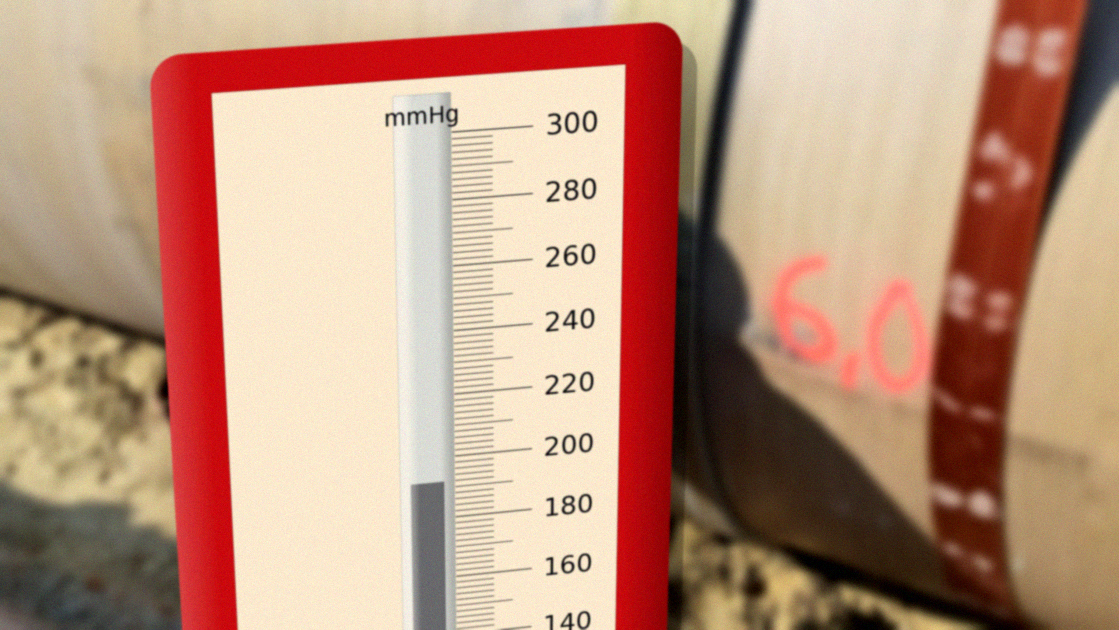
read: {"value": 192, "unit": "mmHg"}
